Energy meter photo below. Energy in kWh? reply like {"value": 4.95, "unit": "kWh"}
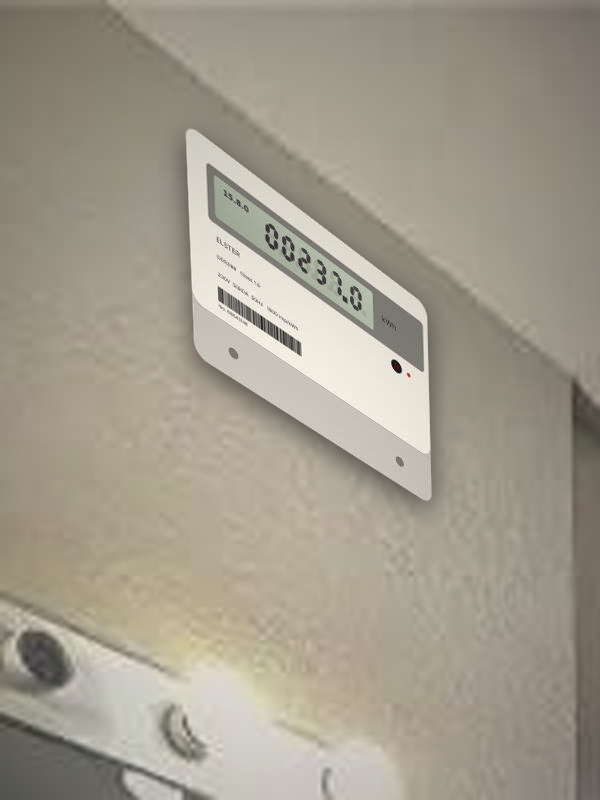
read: {"value": 237.0, "unit": "kWh"}
